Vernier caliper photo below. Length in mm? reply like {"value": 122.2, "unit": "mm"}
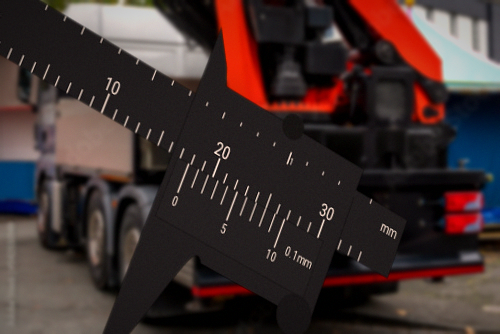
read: {"value": 17.8, "unit": "mm"}
